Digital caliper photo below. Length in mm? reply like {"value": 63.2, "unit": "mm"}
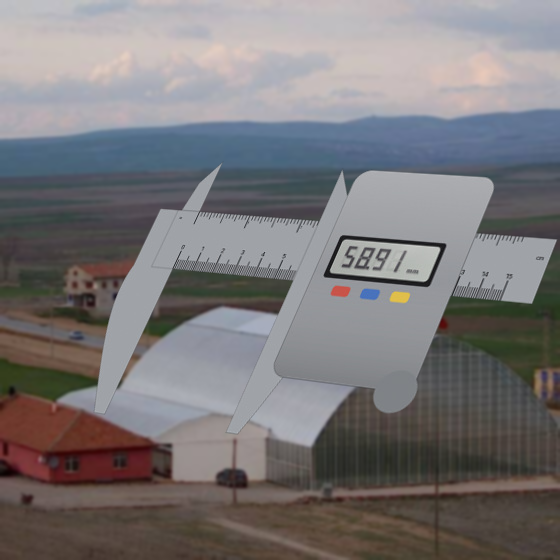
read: {"value": 58.91, "unit": "mm"}
